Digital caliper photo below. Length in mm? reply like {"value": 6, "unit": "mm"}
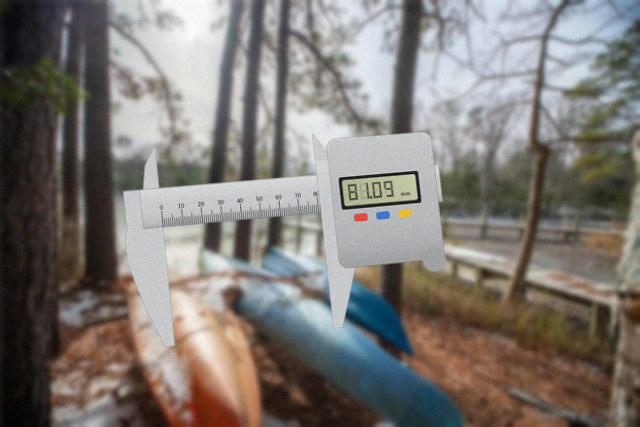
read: {"value": 81.09, "unit": "mm"}
